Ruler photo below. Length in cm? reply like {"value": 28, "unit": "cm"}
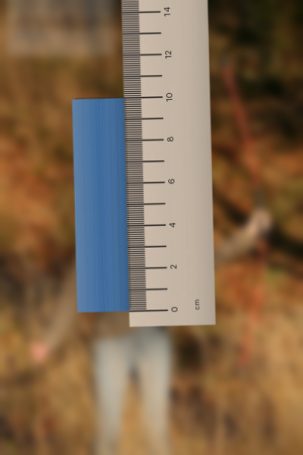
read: {"value": 10, "unit": "cm"}
